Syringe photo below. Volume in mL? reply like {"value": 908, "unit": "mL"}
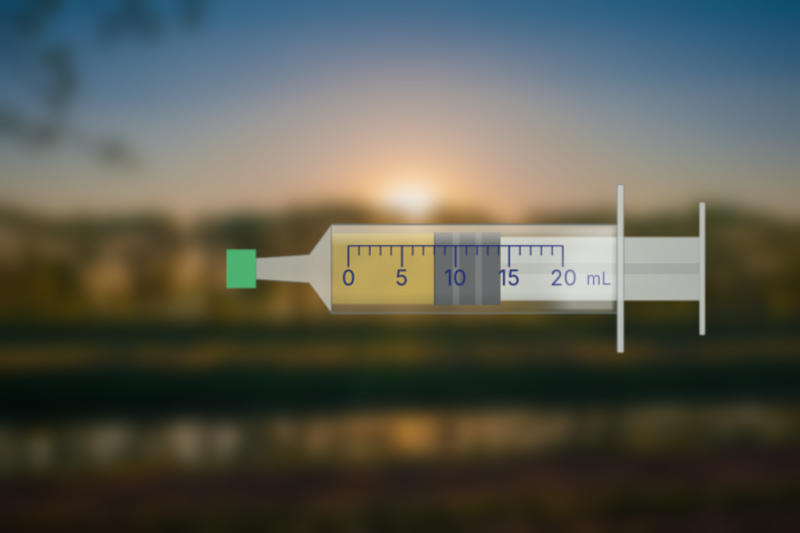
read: {"value": 8, "unit": "mL"}
